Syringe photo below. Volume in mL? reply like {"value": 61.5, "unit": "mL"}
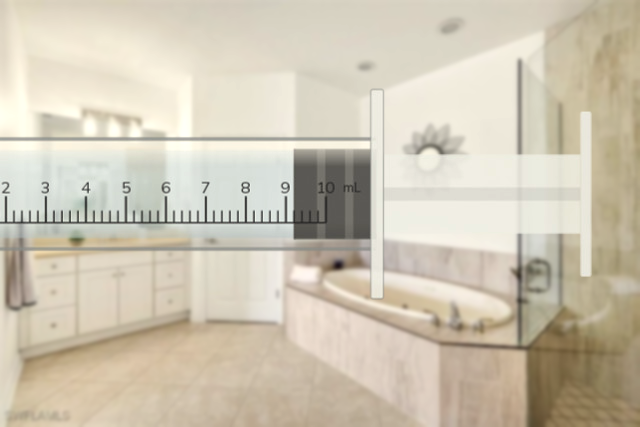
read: {"value": 9.2, "unit": "mL"}
